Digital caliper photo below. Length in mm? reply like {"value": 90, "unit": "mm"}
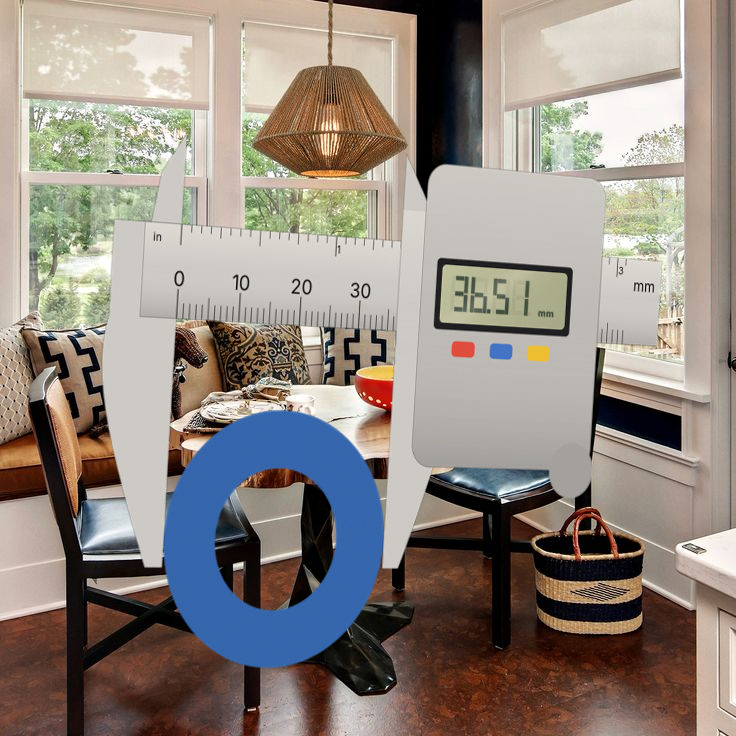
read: {"value": 36.51, "unit": "mm"}
